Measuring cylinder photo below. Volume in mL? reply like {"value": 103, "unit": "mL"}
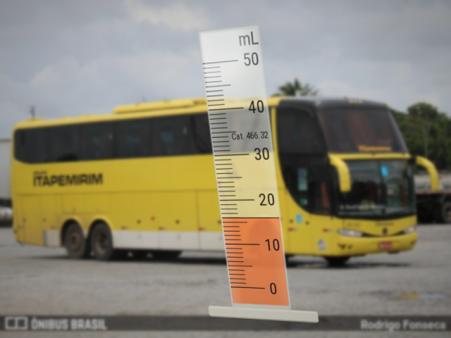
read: {"value": 16, "unit": "mL"}
